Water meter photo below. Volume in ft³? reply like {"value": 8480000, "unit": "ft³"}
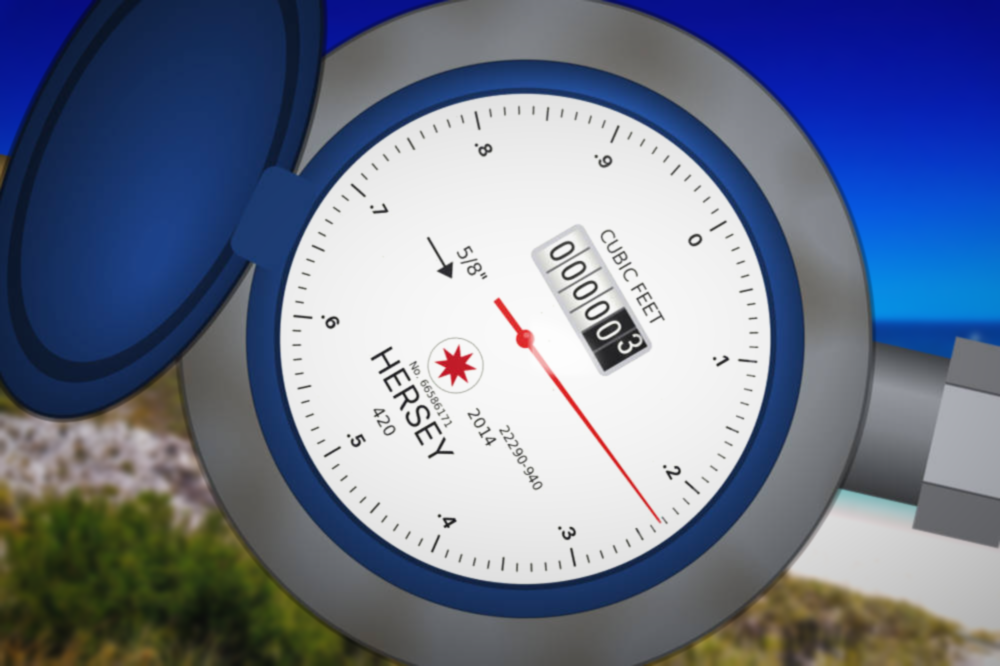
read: {"value": 3.23, "unit": "ft³"}
